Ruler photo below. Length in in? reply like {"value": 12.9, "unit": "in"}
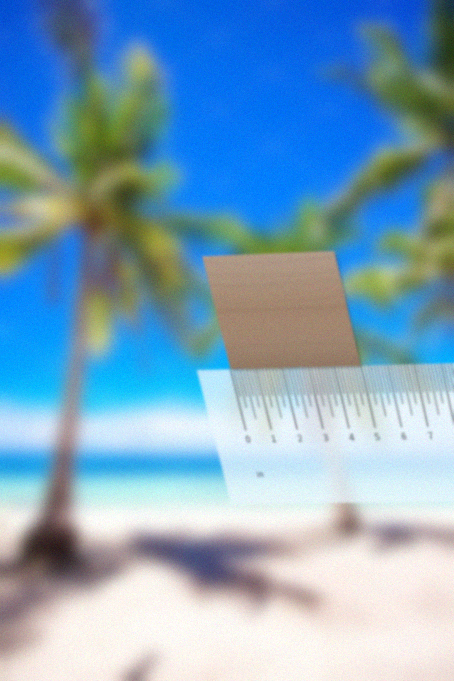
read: {"value": 5, "unit": "in"}
